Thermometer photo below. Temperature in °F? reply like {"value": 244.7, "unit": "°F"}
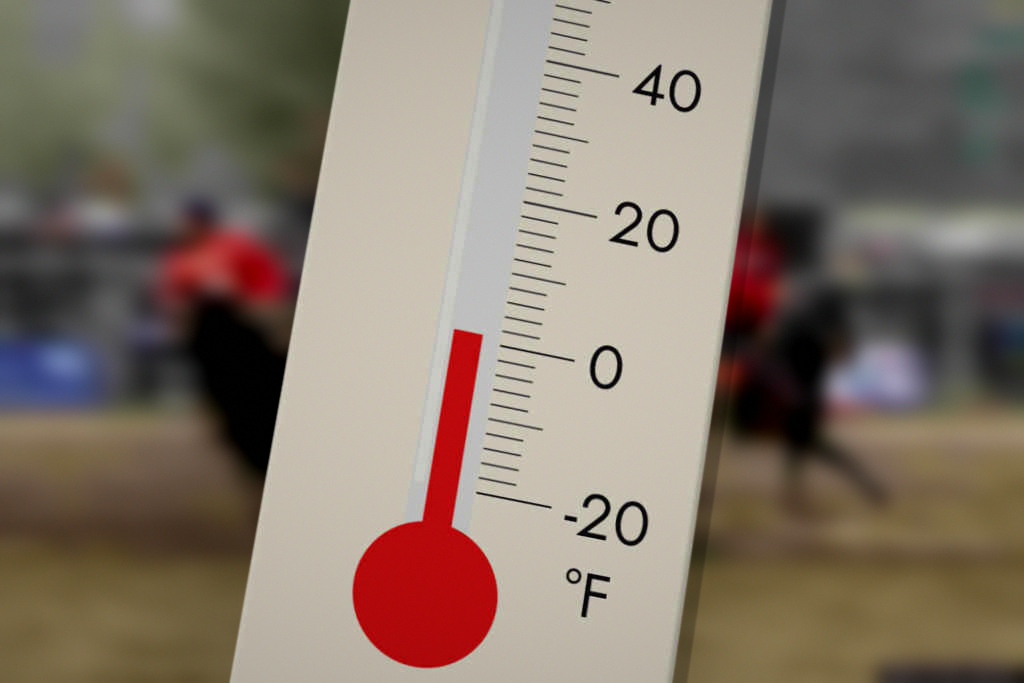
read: {"value": 1, "unit": "°F"}
